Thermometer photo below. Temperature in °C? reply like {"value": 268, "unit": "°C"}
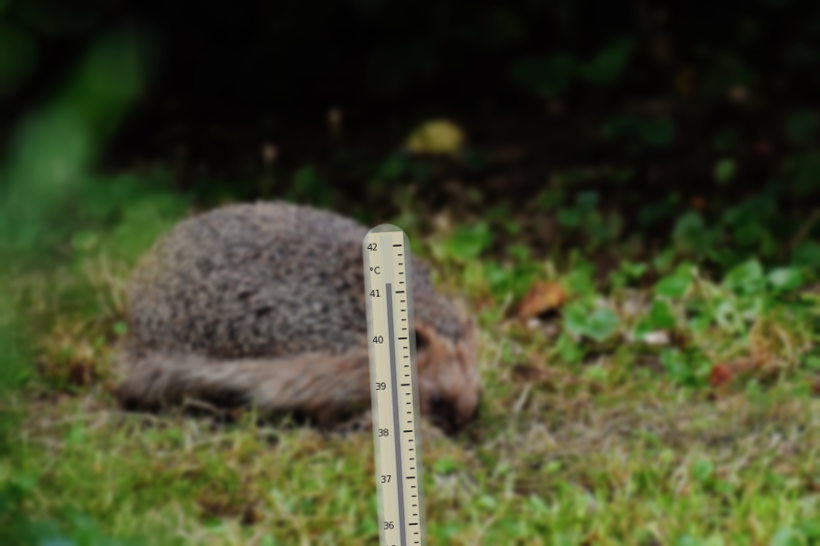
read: {"value": 41.2, "unit": "°C"}
